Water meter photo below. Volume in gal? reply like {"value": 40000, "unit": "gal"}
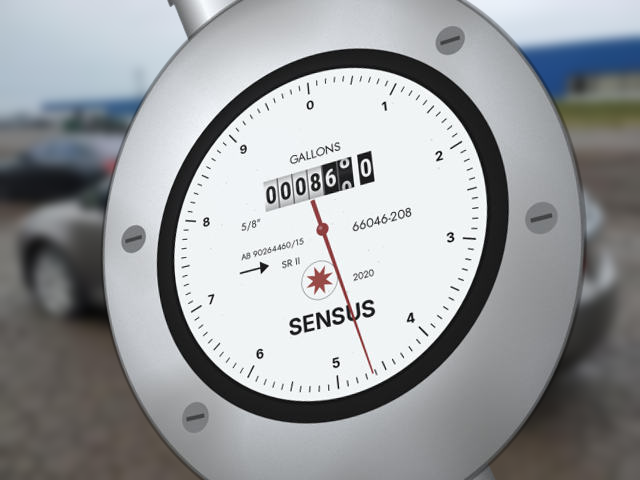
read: {"value": 8684.6, "unit": "gal"}
